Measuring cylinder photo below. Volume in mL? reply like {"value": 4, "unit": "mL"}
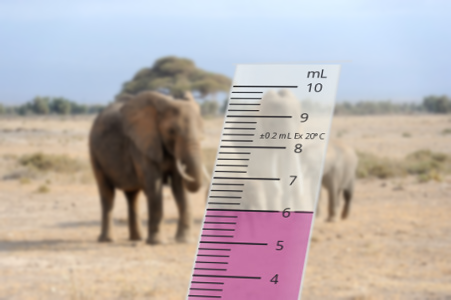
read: {"value": 6, "unit": "mL"}
